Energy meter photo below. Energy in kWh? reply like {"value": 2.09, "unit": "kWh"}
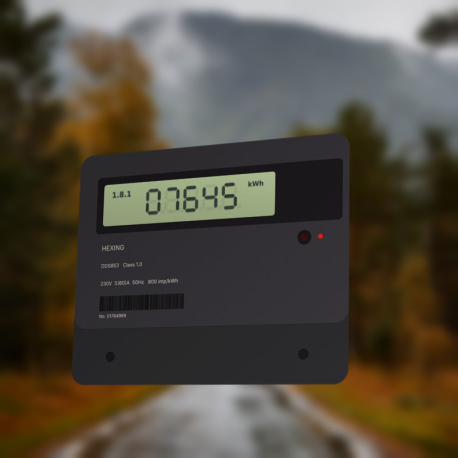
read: {"value": 7645, "unit": "kWh"}
